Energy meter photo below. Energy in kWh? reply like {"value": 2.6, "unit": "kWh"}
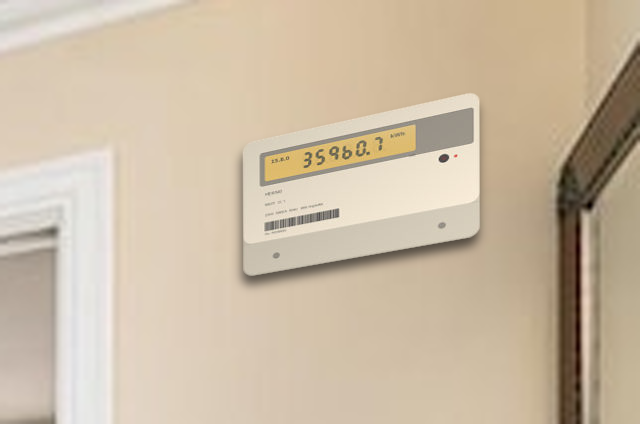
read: {"value": 35960.7, "unit": "kWh"}
